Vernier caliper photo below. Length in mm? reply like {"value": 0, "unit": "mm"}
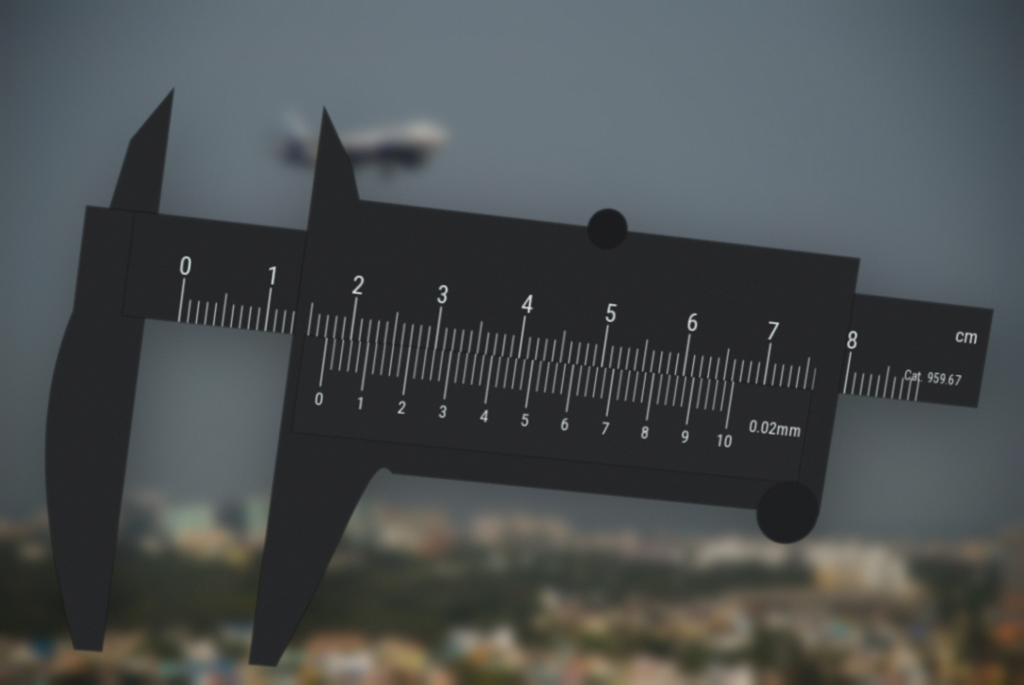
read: {"value": 17.2, "unit": "mm"}
